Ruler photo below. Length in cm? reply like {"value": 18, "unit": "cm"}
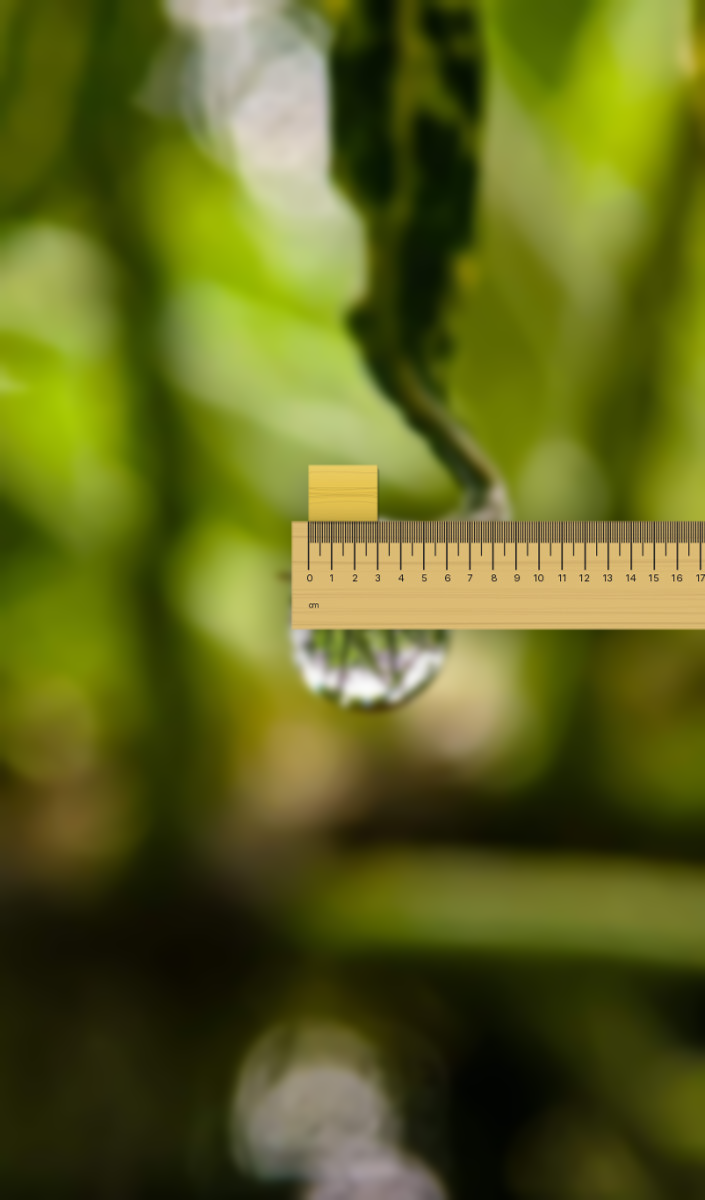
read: {"value": 3, "unit": "cm"}
